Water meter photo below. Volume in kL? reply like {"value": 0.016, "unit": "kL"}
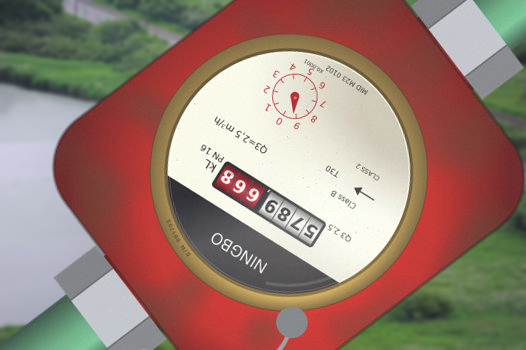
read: {"value": 5789.6679, "unit": "kL"}
